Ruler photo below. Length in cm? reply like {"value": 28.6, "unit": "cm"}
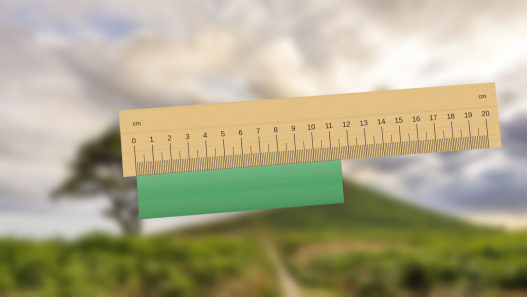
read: {"value": 11.5, "unit": "cm"}
